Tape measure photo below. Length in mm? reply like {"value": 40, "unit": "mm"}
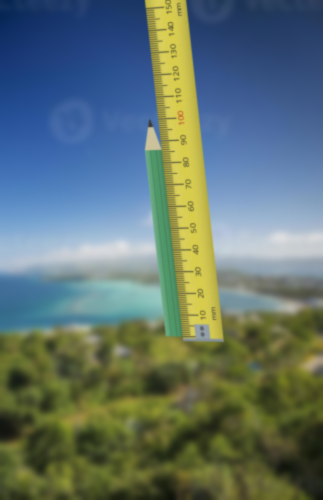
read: {"value": 100, "unit": "mm"}
